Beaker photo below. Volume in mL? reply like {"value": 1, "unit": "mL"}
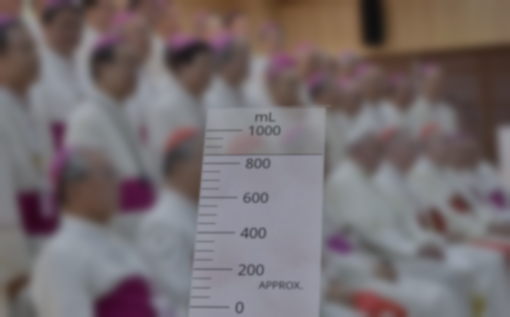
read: {"value": 850, "unit": "mL"}
